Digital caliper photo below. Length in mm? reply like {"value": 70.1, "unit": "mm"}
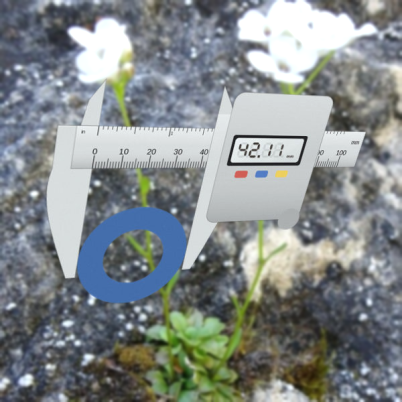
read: {"value": 42.11, "unit": "mm"}
